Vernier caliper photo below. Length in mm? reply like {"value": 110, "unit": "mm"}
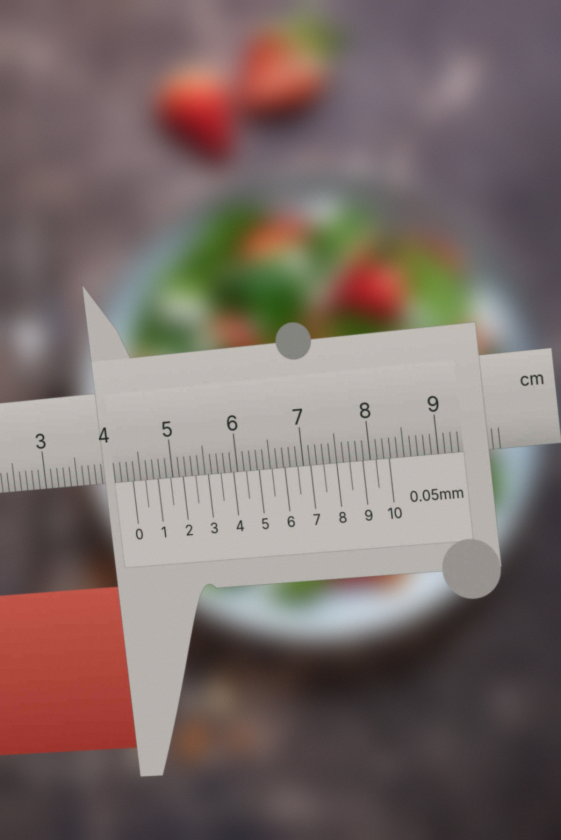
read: {"value": 43.8, "unit": "mm"}
